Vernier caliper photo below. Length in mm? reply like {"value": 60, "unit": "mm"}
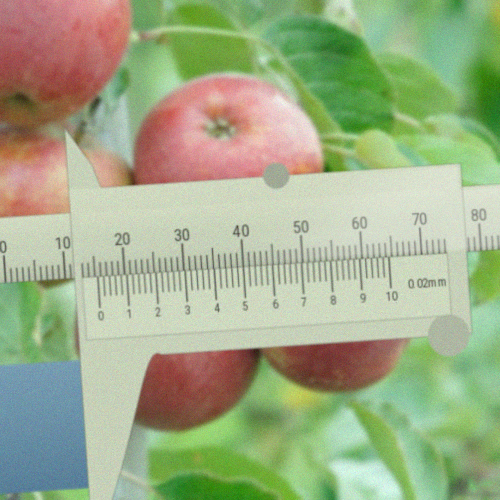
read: {"value": 15.5, "unit": "mm"}
